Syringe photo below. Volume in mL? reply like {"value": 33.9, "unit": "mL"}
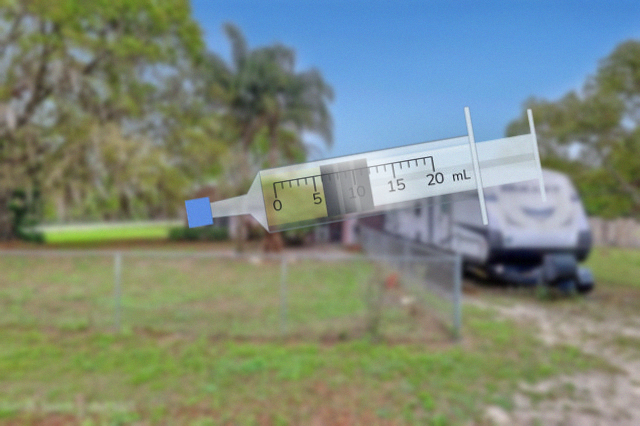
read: {"value": 6, "unit": "mL"}
